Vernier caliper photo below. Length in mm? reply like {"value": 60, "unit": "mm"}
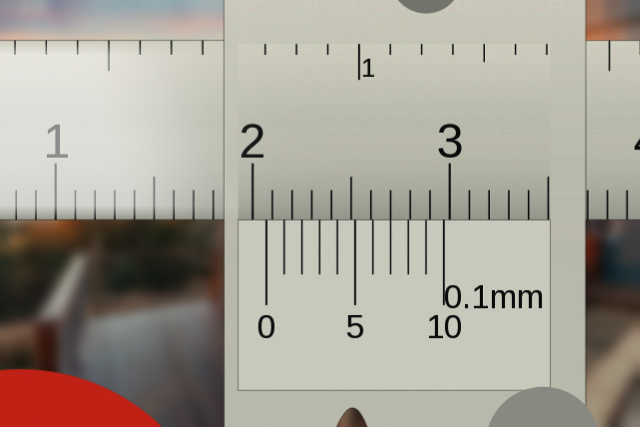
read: {"value": 20.7, "unit": "mm"}
